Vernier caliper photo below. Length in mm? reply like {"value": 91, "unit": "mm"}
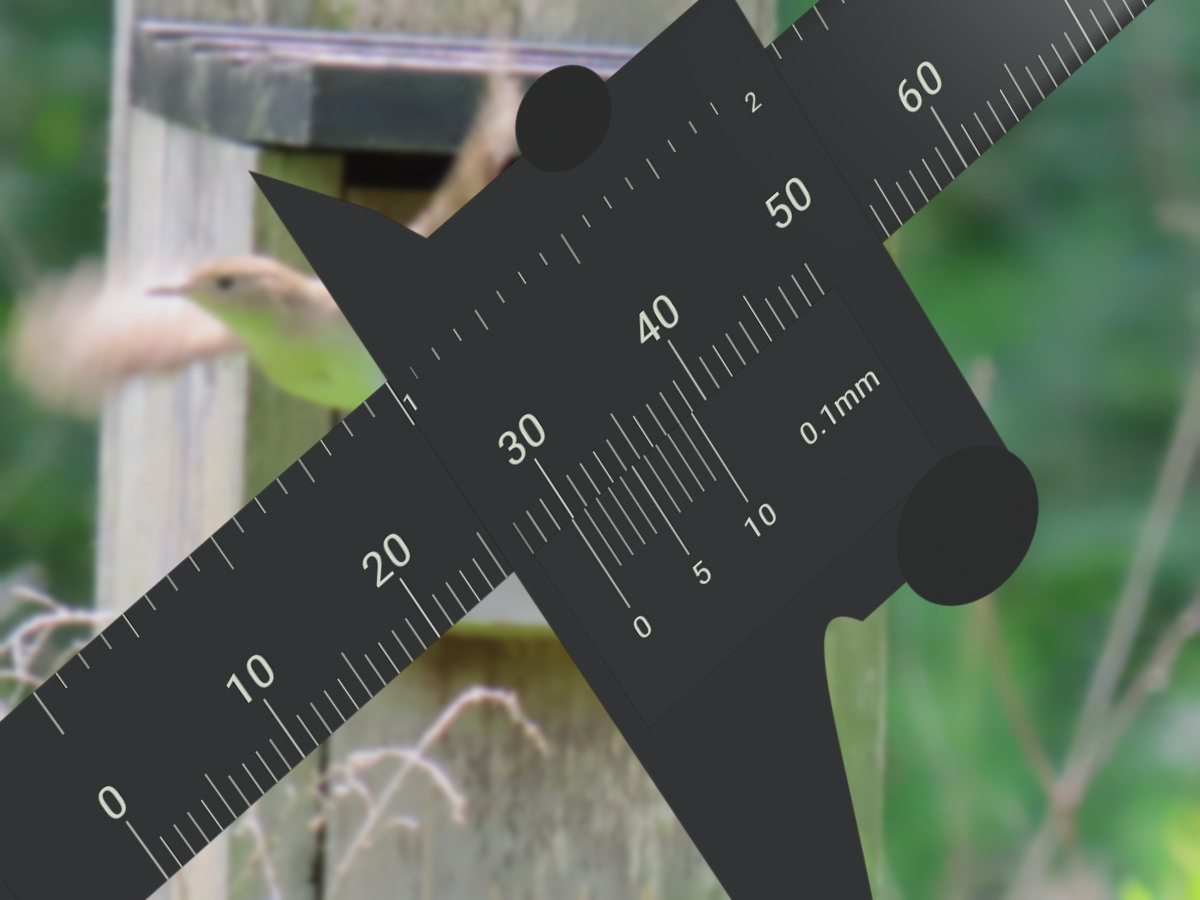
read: {"value": 29.9, "unit": "mm"}
